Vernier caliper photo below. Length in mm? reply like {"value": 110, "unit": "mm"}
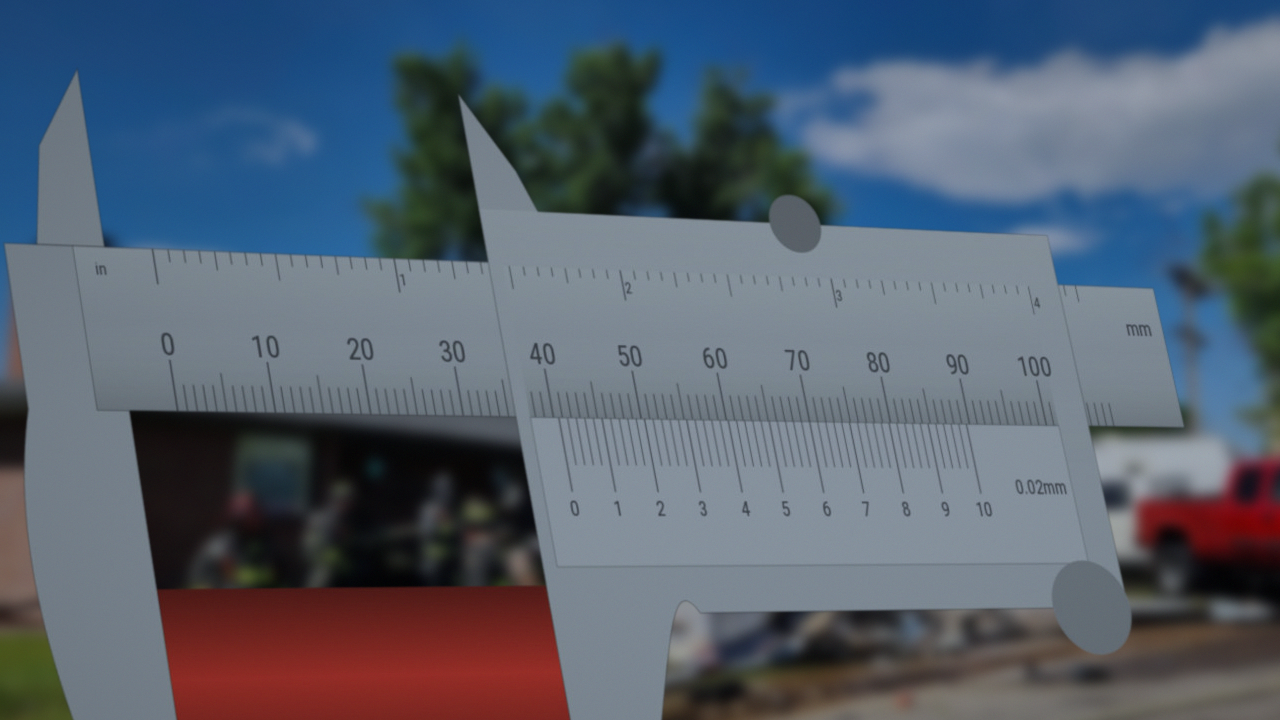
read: {"value": 40.6, "unit": "mm"}
